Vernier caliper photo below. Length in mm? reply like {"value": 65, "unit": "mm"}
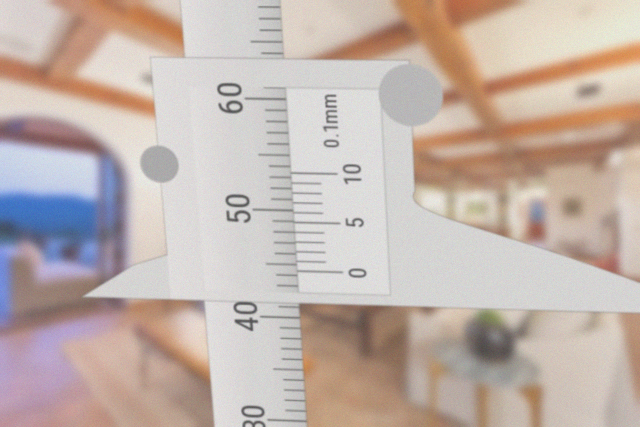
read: {"value": 44.4, "unit": "mm"}
